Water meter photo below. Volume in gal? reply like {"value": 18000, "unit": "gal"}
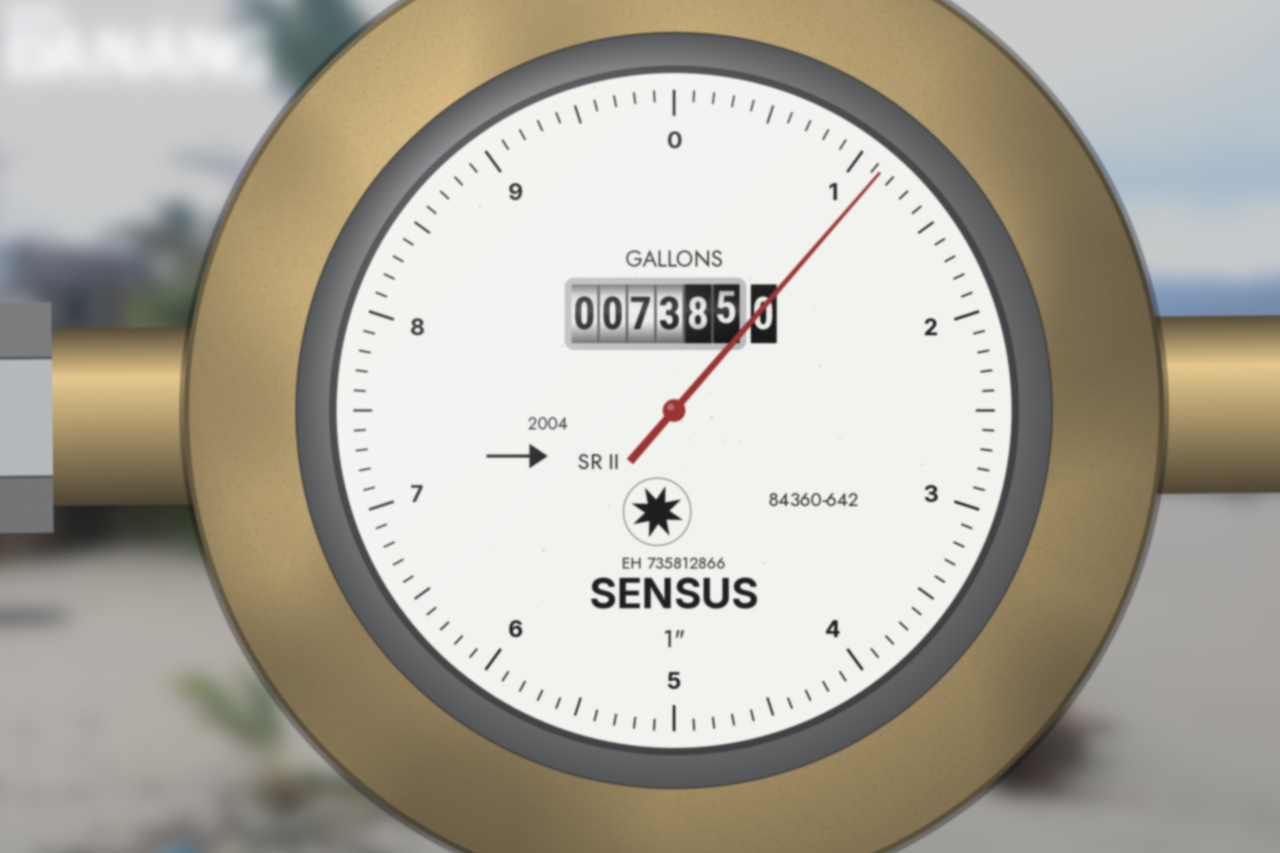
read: {"value": 73851.1, "unit": "gal"}
